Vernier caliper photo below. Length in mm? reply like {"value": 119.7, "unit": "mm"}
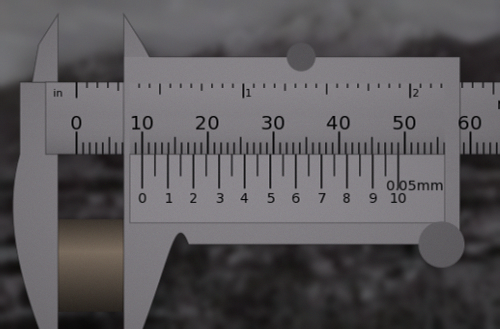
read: {"value": 10.0, "unit": "mm"}
